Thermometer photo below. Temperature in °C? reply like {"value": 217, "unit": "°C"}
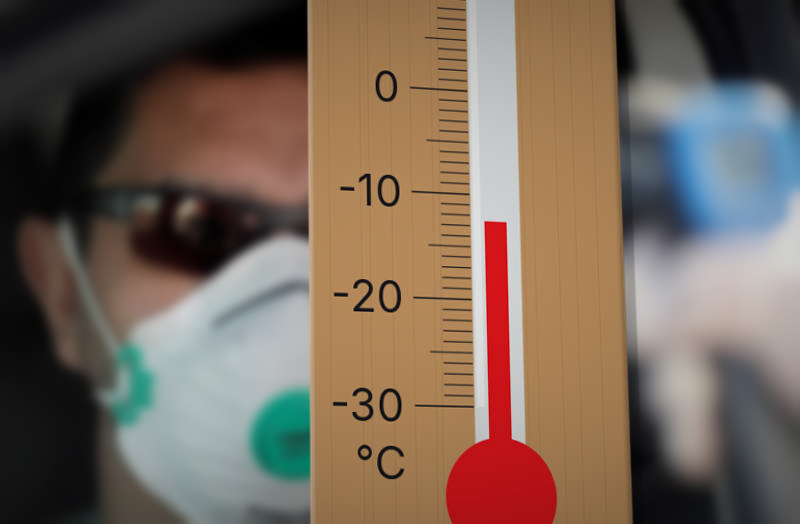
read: {"value": -12.5, "unit": "°C"}
